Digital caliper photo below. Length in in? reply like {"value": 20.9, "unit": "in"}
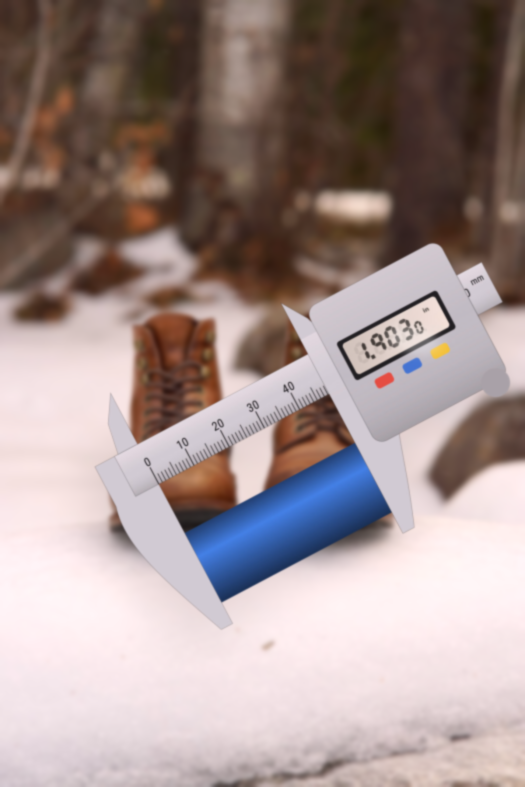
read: {"value": 1.9030, "unit": "in"}
